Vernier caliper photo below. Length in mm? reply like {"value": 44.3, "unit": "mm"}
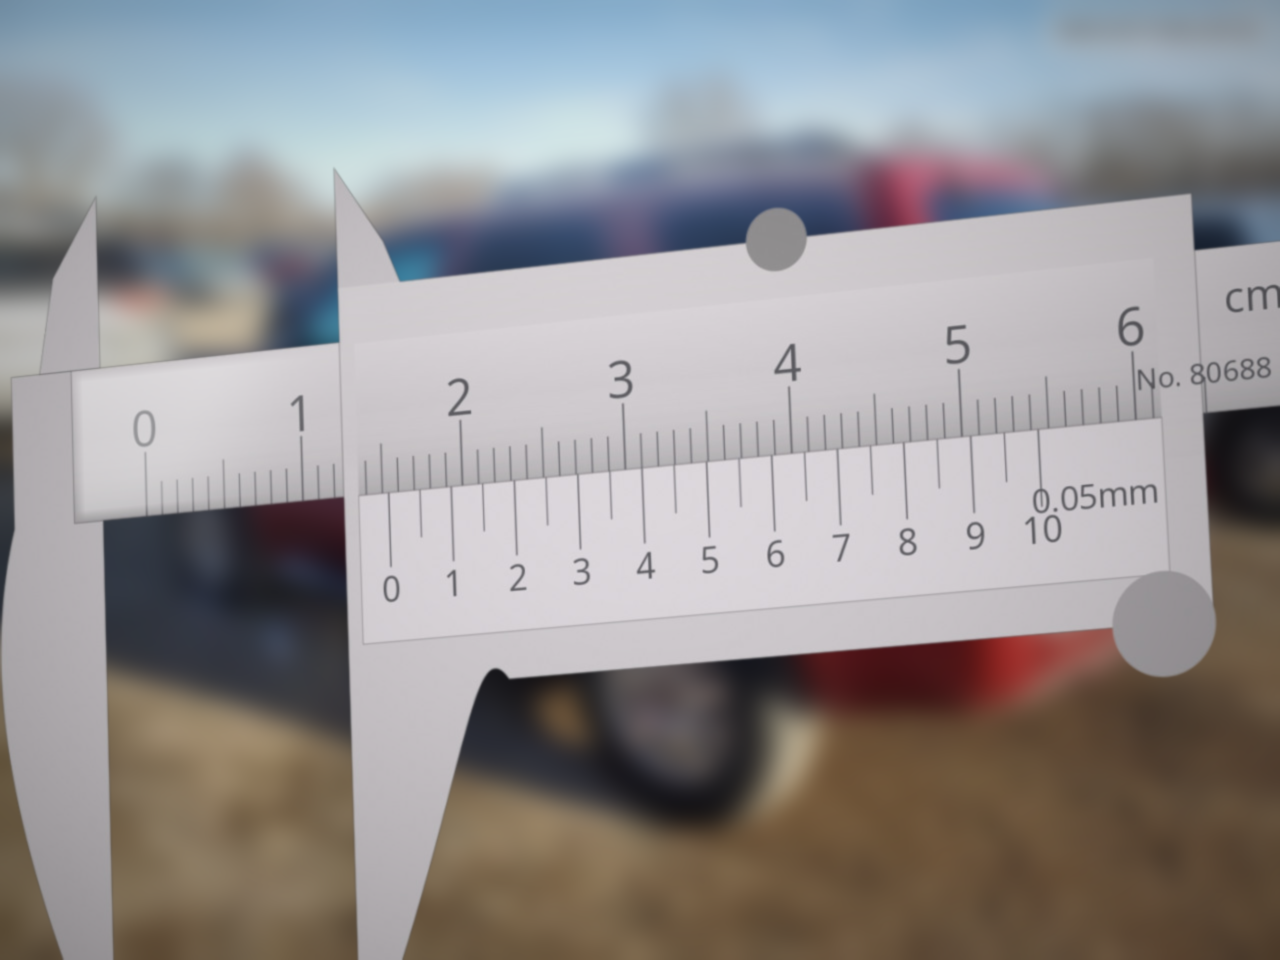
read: {"value": 15.4, "unit": "mm"}
